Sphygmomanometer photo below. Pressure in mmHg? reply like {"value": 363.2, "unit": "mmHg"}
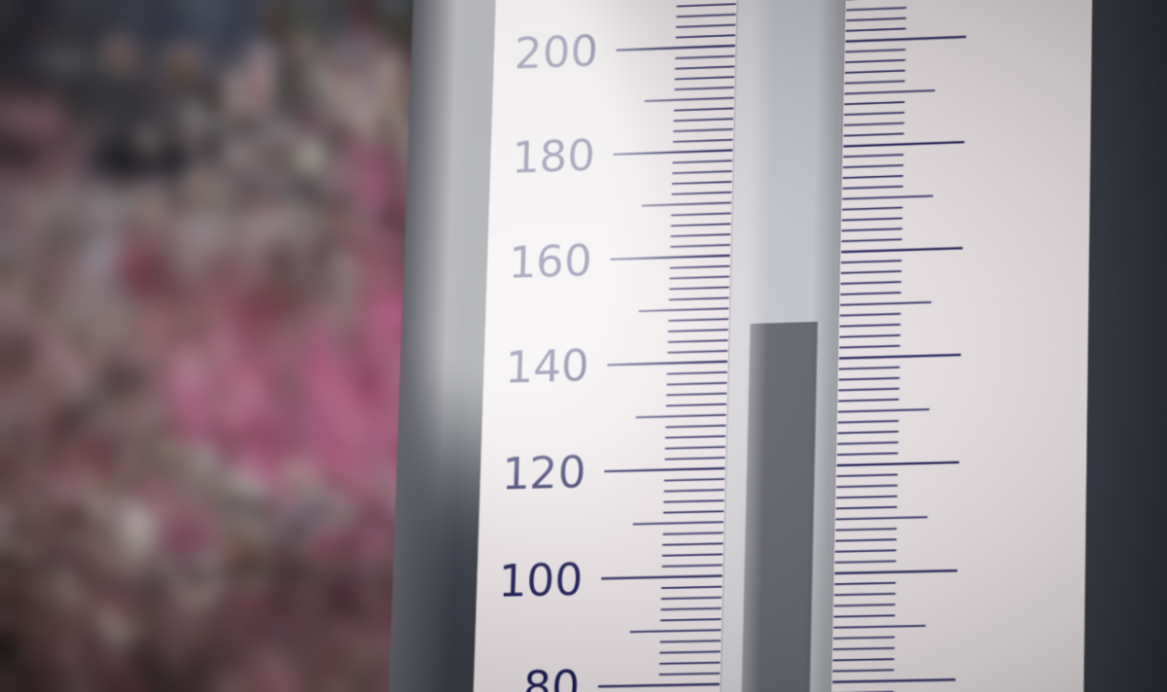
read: {"value": 147, "unit": "mmHg"}
